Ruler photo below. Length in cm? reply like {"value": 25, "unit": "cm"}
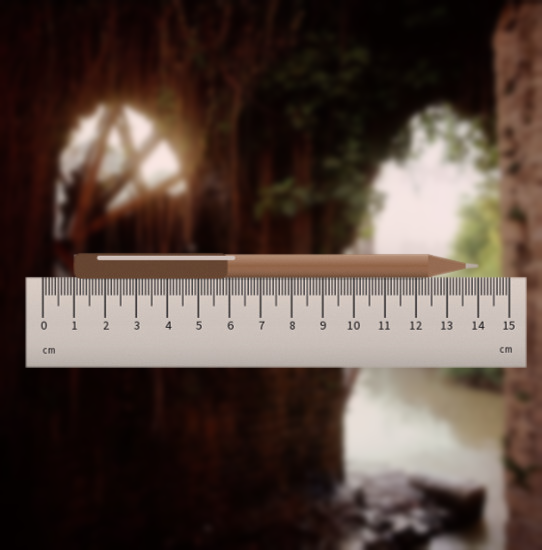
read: {"value": 13, "unit": "cm"}
